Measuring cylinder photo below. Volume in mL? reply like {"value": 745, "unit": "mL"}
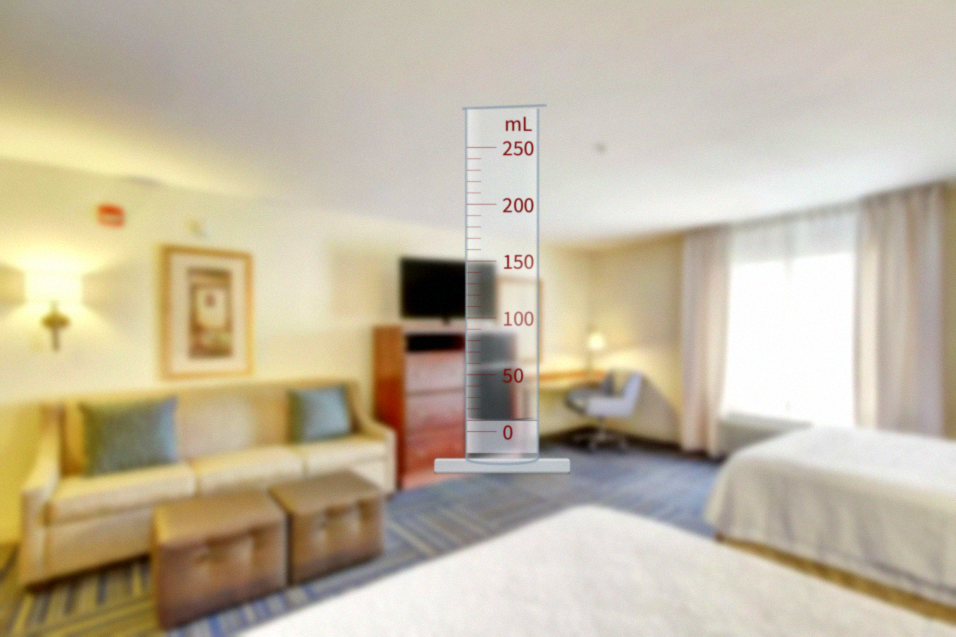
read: {"value": 10, "unit": "mL"}
